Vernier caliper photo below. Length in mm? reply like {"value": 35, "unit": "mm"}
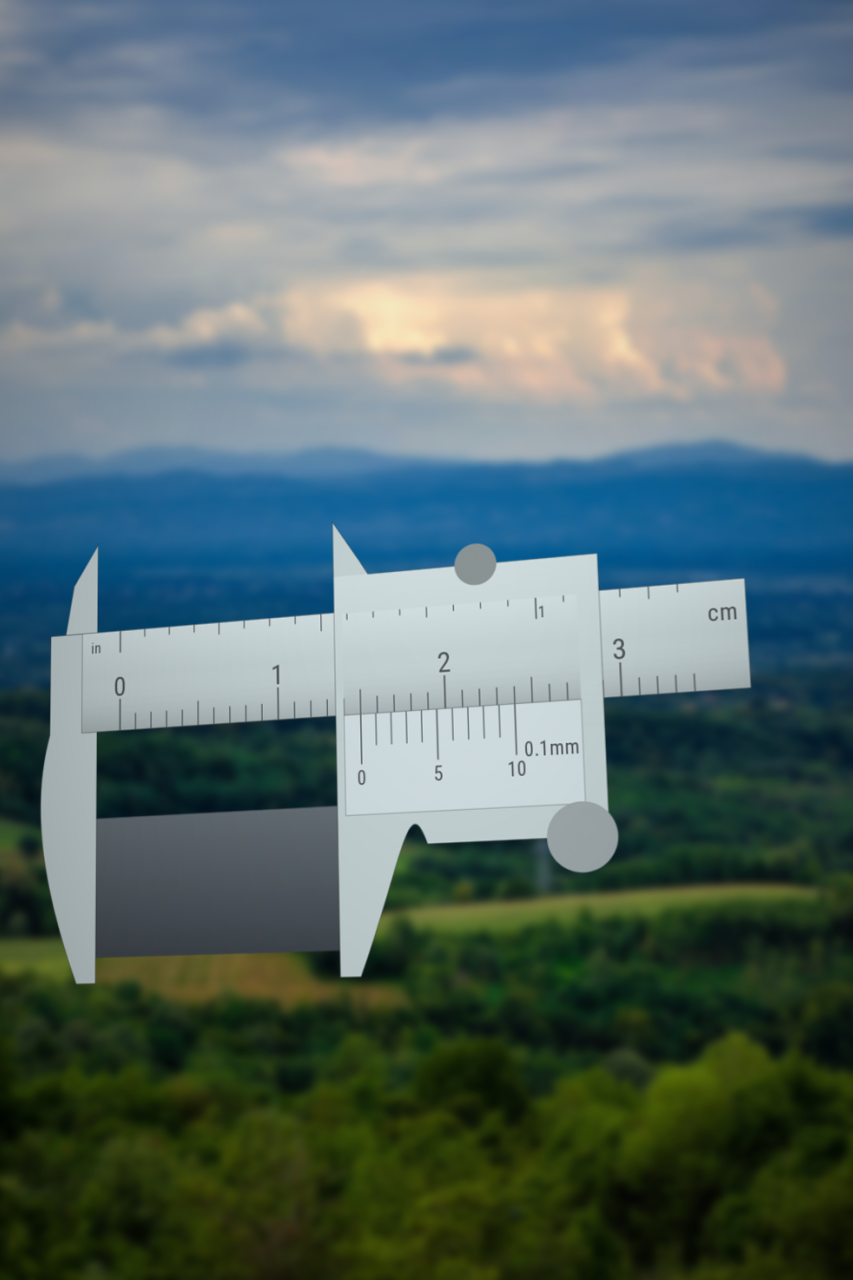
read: {"value": 15.0, "unit": "mm"}
